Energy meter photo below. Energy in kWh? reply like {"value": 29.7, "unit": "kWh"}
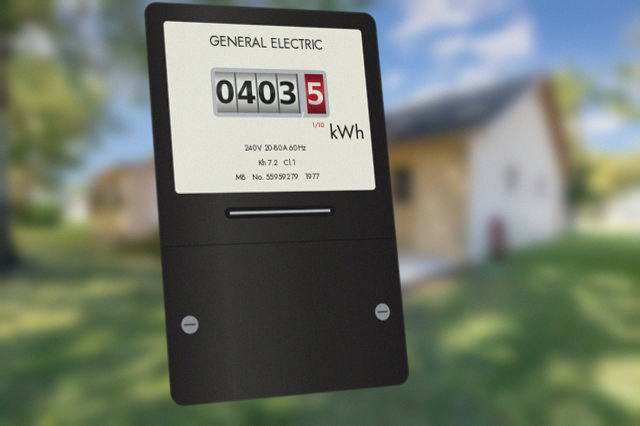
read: {"value": 403.5, "unit": "kWh"}
